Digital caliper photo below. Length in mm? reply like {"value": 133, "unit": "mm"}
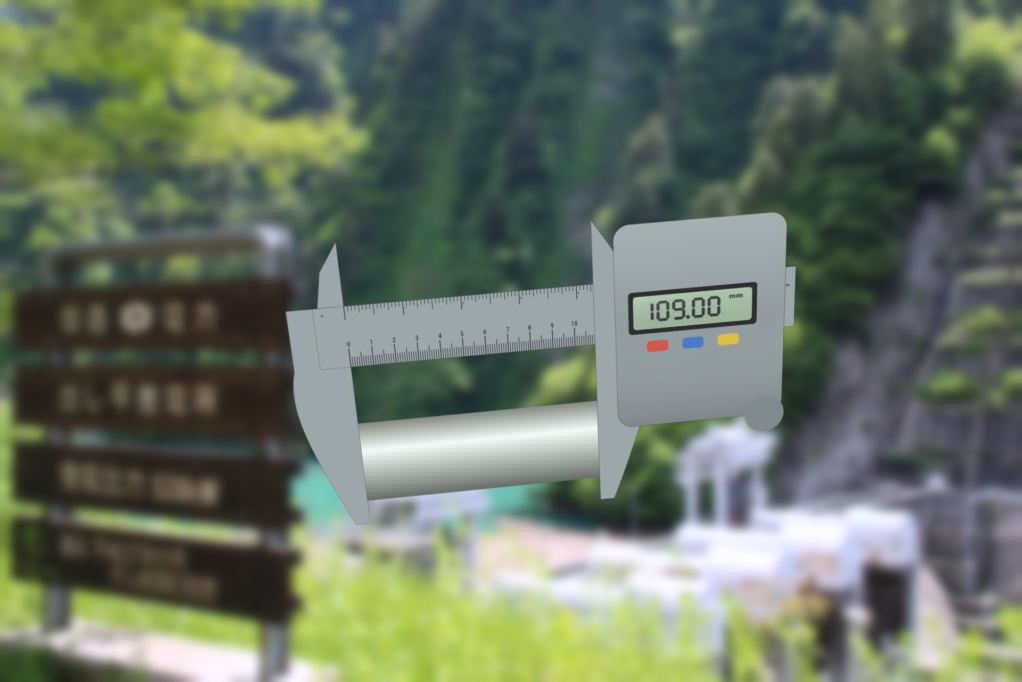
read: {"value": 109.00, "unit": "mm"}
